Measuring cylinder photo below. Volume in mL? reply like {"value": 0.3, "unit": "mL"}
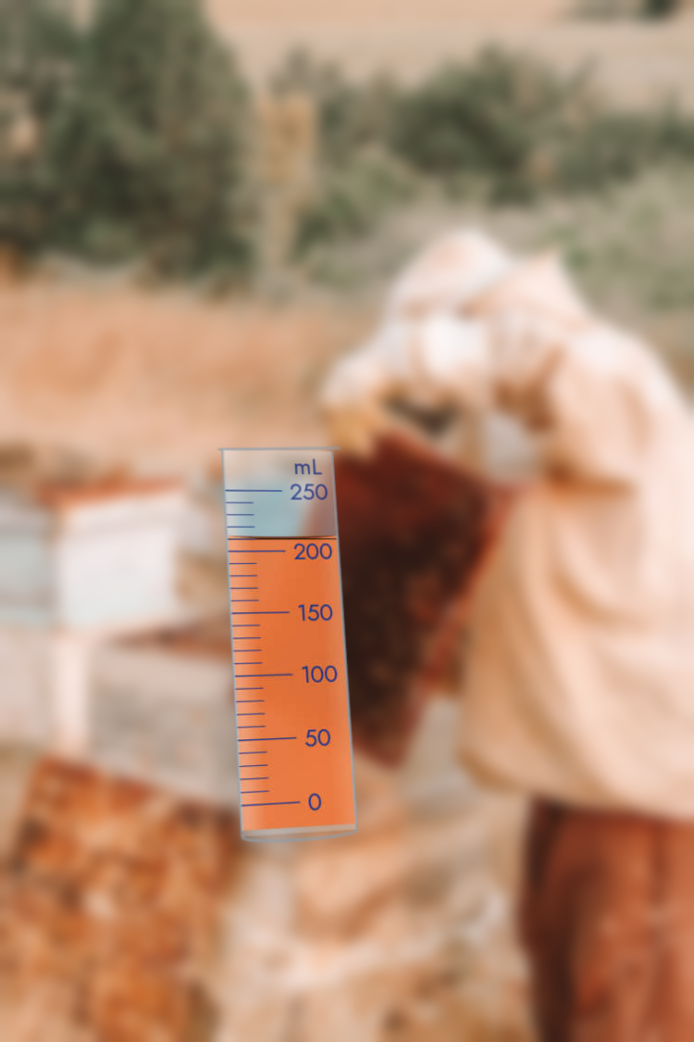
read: {"value": 210, "unit": "mL"}
